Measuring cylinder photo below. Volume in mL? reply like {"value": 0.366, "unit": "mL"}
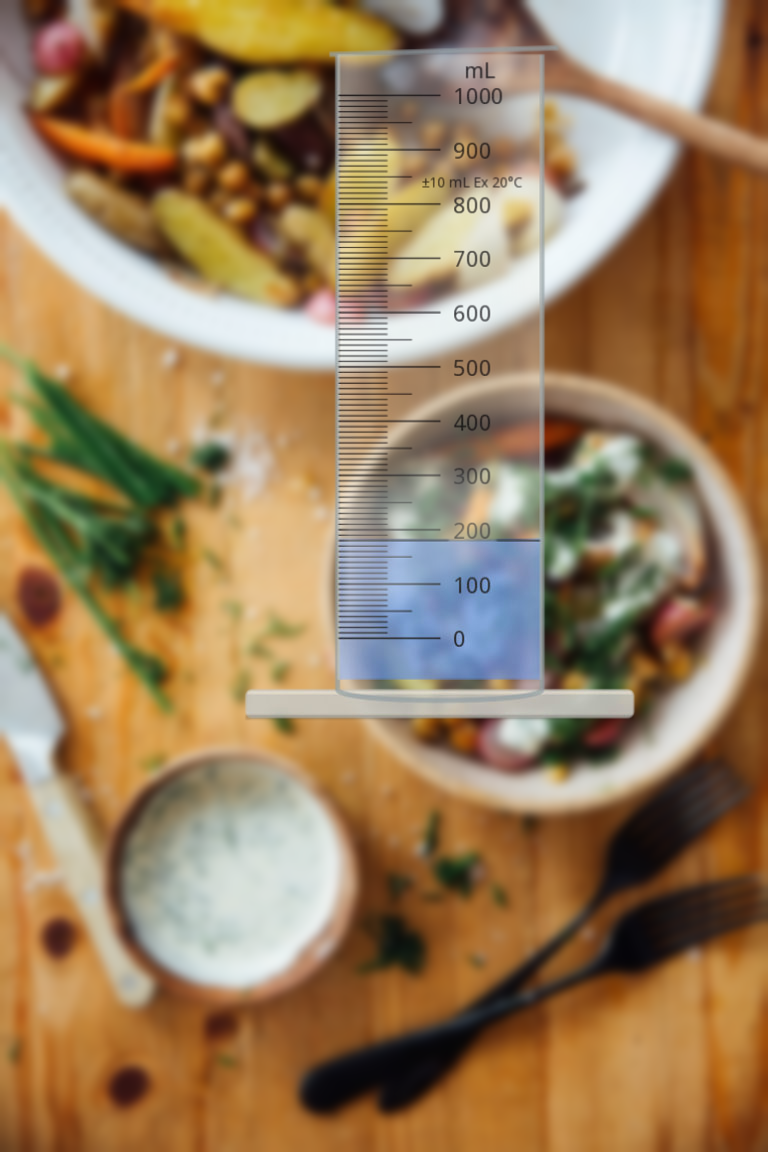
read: {"value": 180, "unit": "mL"}
